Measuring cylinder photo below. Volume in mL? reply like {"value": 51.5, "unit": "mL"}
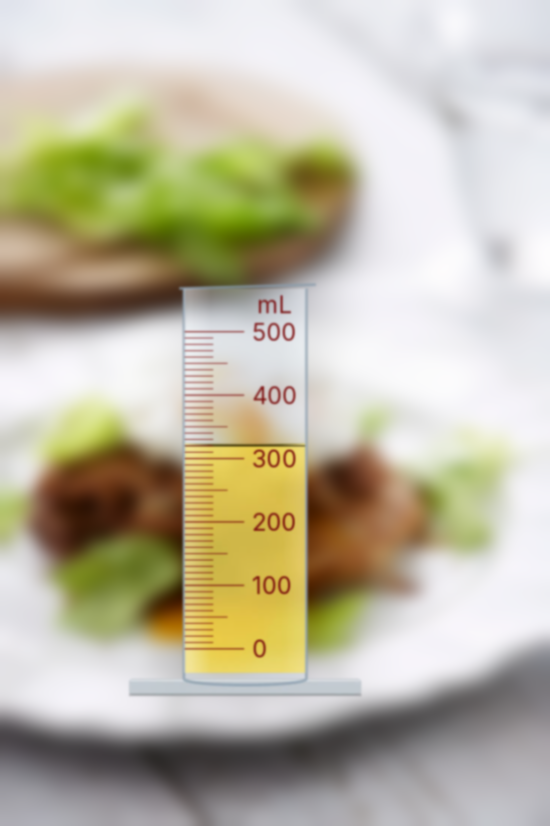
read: {"value": 320, "unit": "mL"}
